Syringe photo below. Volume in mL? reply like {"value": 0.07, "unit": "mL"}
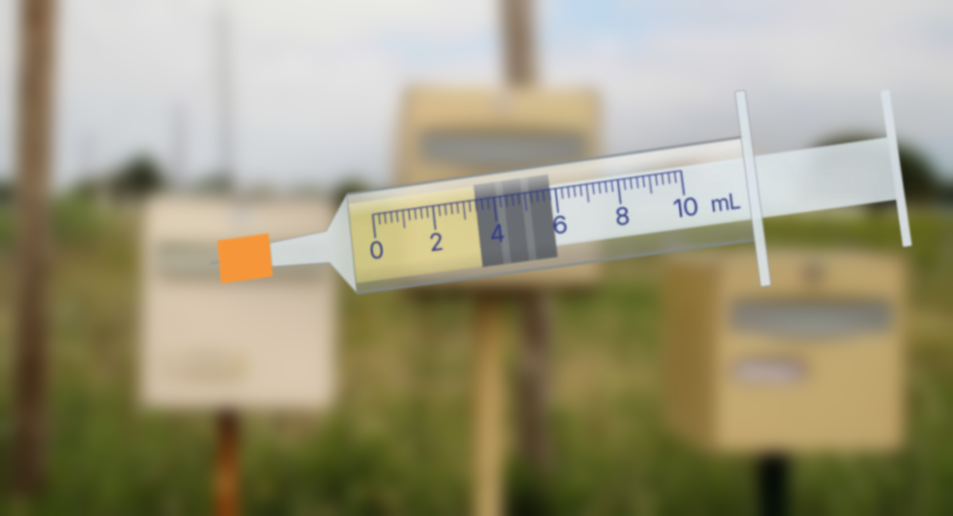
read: {"value": 3.4, "unit": "mL"}
